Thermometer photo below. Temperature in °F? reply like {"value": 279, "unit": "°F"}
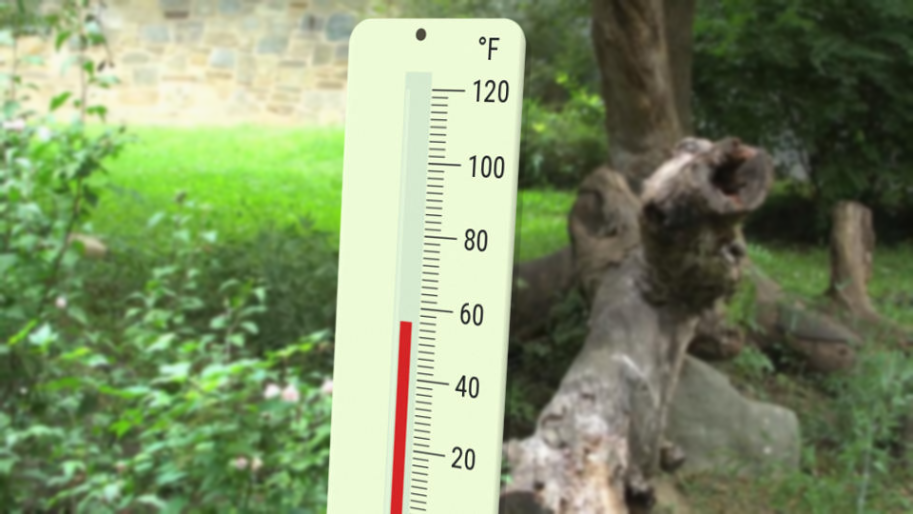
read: {"value": 56, "unit": "°F"}
